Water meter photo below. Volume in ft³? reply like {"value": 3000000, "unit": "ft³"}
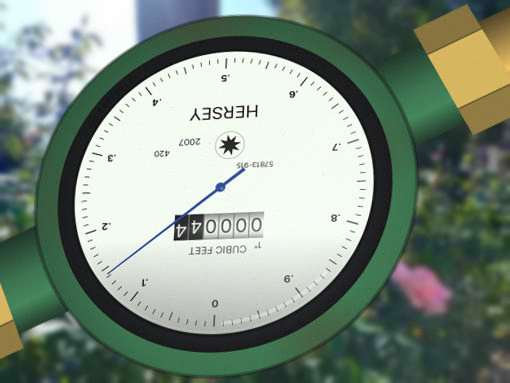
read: {"value": 44.14, "unit": "ft³"}
